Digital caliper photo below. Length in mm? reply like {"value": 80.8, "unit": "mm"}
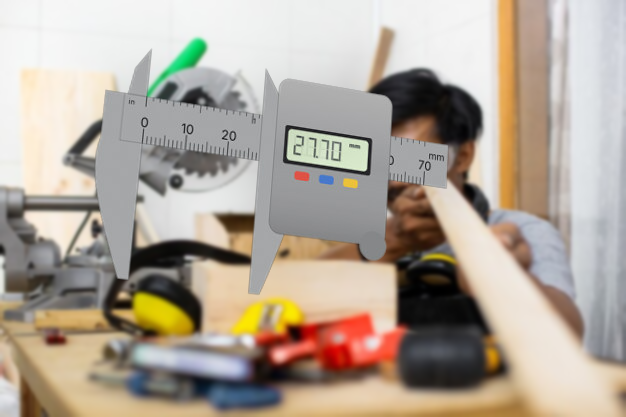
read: {"value": 27.70, "unit": "mm"}
